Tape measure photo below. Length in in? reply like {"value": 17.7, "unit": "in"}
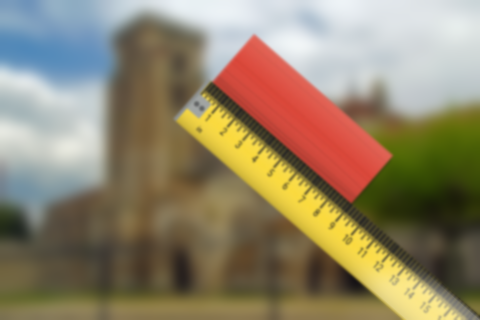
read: {"value": 9, "unit": "in"}
